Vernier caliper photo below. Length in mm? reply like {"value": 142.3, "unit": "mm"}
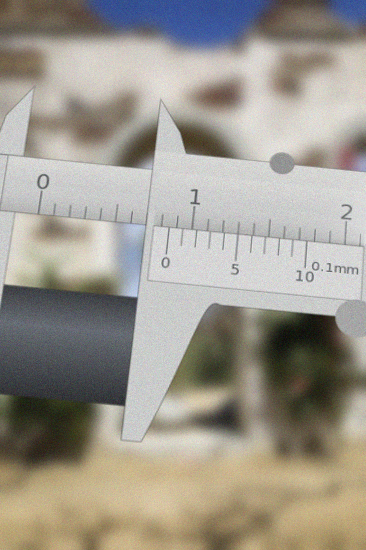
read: {"value": 8.5, "unit": "mm"}
